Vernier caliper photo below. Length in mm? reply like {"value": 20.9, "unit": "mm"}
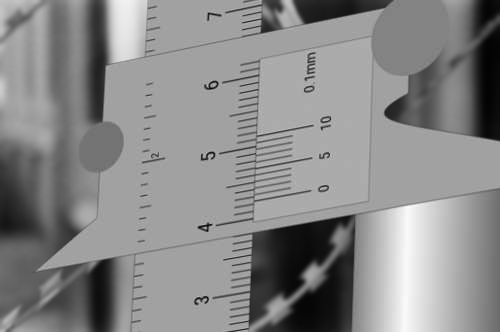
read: {"value": 42.4, "unit": "mm"}
